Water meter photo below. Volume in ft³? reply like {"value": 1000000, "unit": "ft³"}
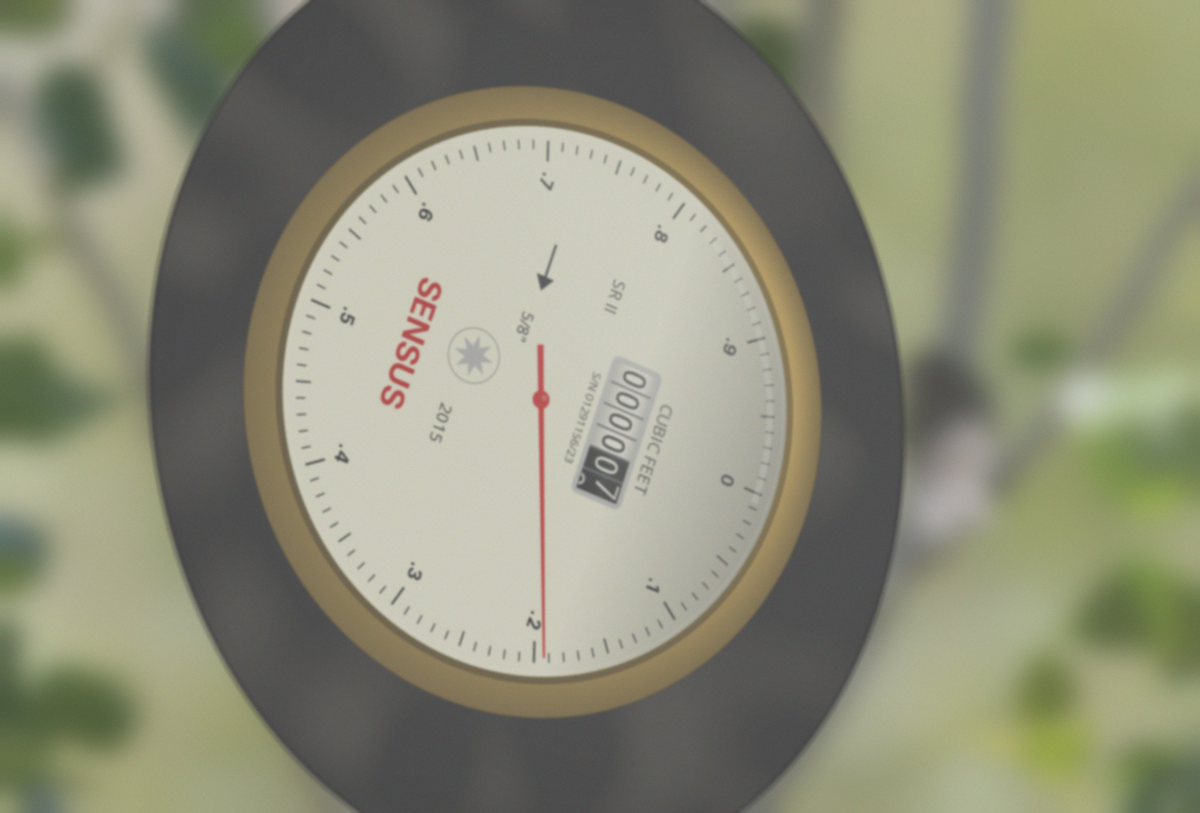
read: {"value": 7.19, "unit": "ft³"}
